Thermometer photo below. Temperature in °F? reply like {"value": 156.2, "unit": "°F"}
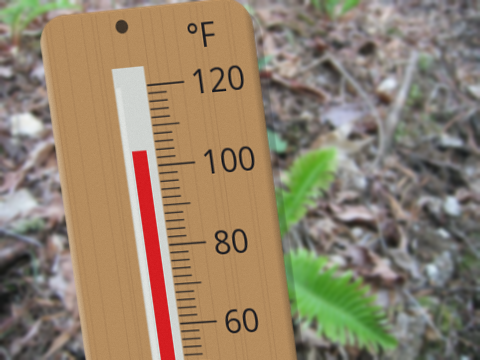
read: {"value": 104, "unit": "°F"}
